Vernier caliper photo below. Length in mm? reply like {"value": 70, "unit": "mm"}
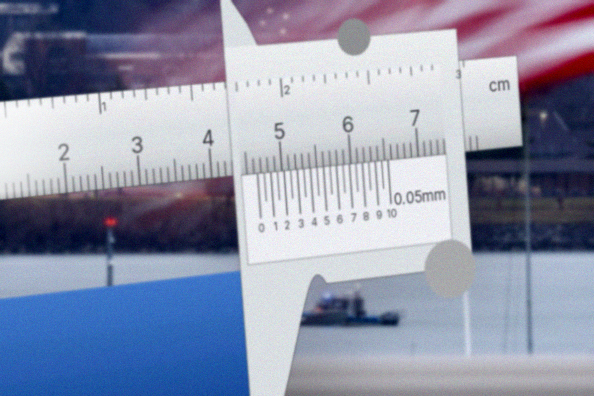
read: {"value": 46.5, "unit": "mm"}
